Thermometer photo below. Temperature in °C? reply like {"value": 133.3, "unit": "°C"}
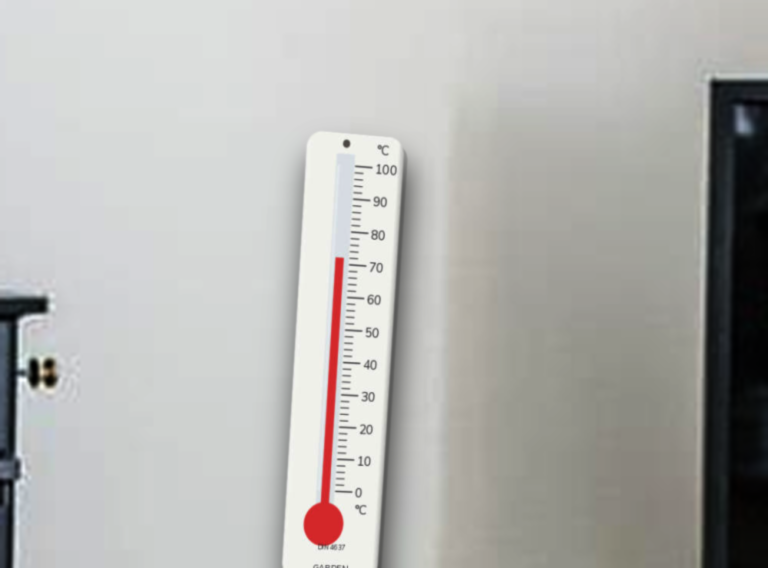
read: {"value": 72, "unit": "°C"}
